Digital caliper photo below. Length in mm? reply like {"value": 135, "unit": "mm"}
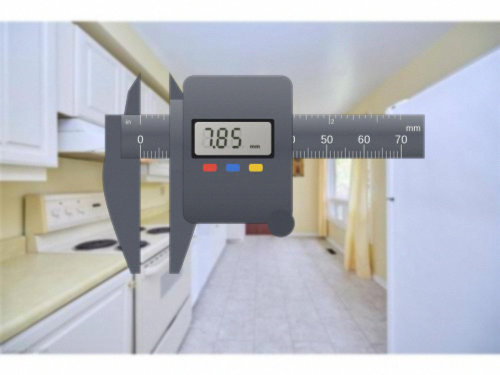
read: {"value": 7.85, "unit": "mm"}
